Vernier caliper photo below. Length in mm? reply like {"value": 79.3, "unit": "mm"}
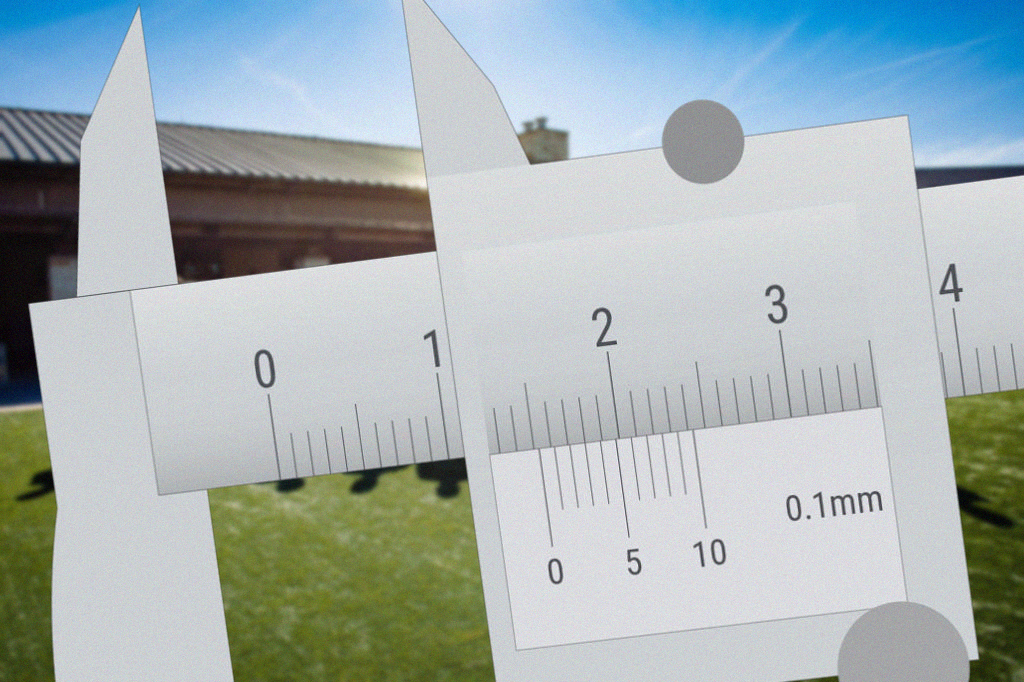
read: {"value": 15.3, "unit": "mm"}
